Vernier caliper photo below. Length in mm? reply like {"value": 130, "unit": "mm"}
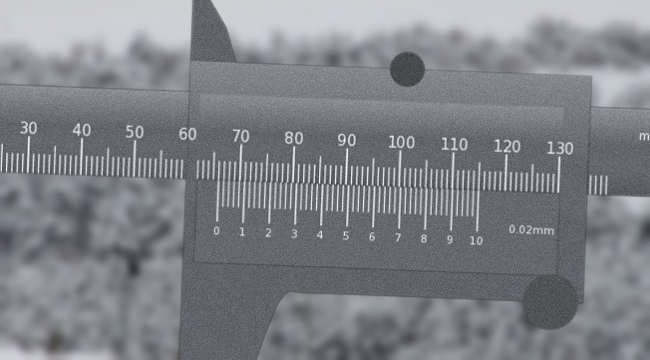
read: {"value": 66.0, "unit": "mm"}
